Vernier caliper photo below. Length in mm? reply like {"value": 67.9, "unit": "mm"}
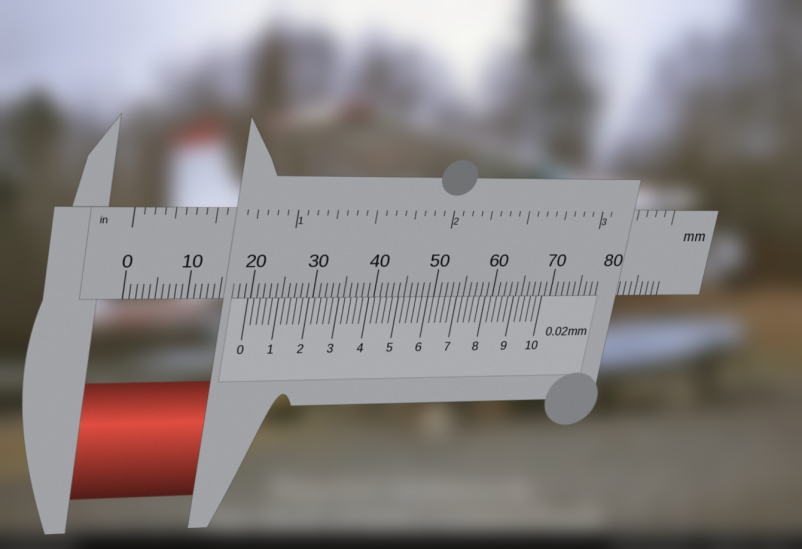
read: {"value": 19.6, "unit": "mm"}
